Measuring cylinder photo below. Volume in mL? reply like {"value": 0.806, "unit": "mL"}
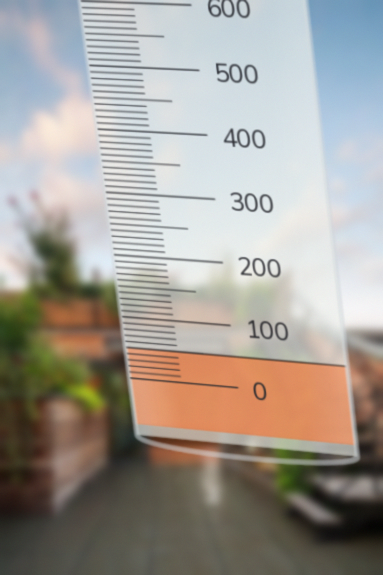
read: {"value": 50, "unit": "mL"}
